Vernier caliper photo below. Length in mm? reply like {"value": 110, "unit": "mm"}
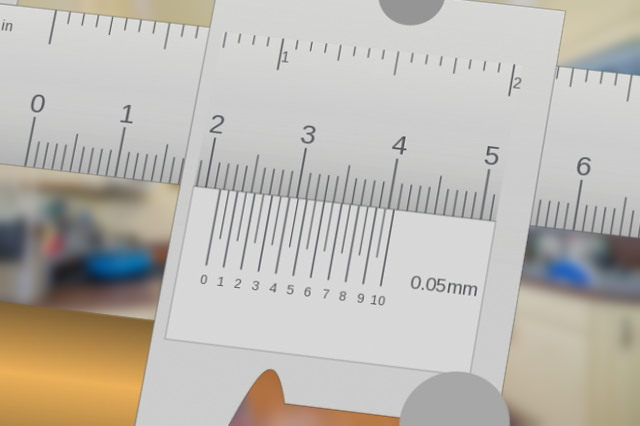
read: {"value": 21.6, "unit": "mm"}
